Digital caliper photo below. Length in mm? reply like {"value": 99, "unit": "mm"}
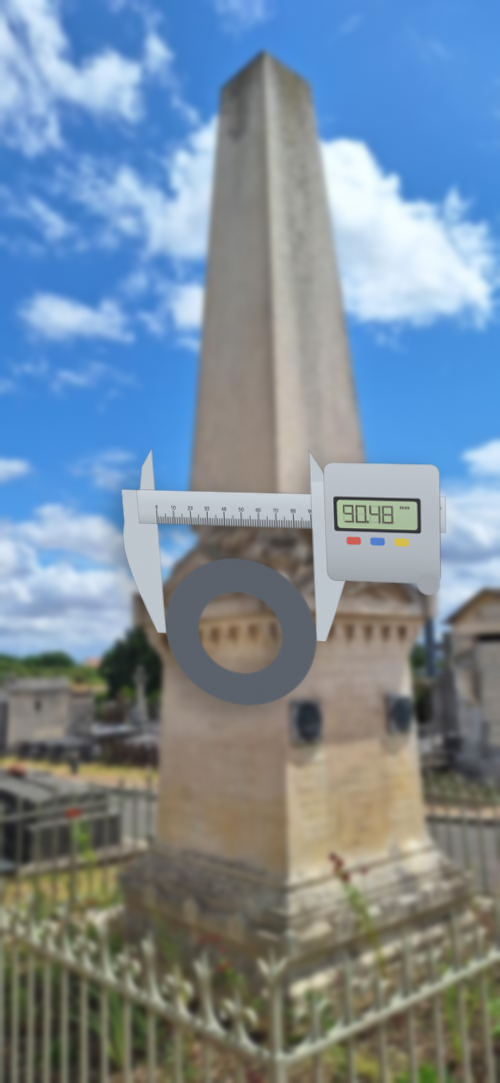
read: {"value": 90.48, "unit": "mm"}
